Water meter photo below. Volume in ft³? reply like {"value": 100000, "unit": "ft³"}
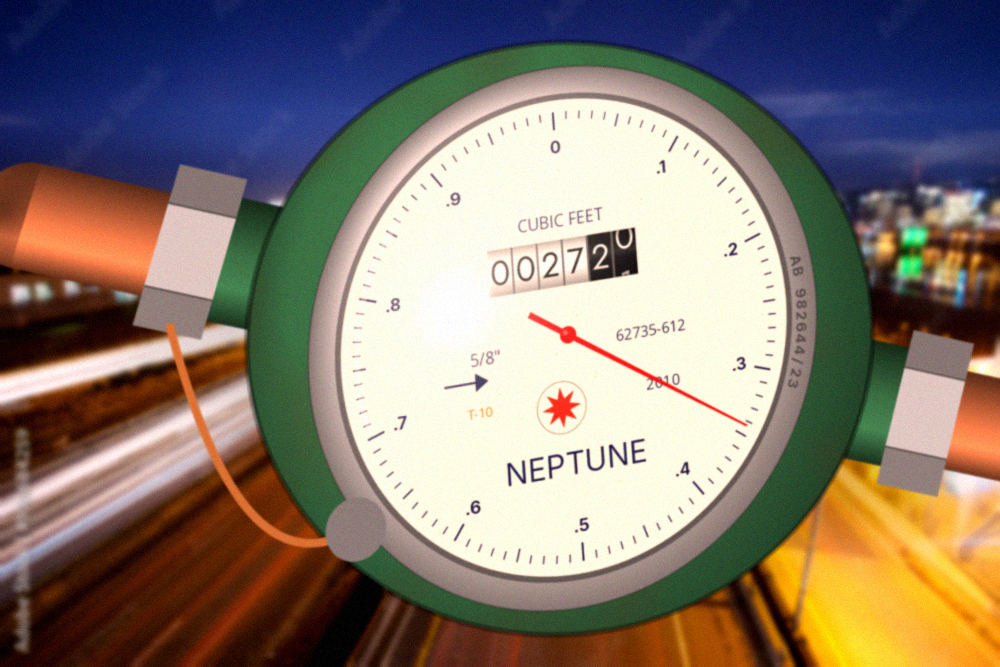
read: {"value": 2720.34, "unit": "ft³"}
